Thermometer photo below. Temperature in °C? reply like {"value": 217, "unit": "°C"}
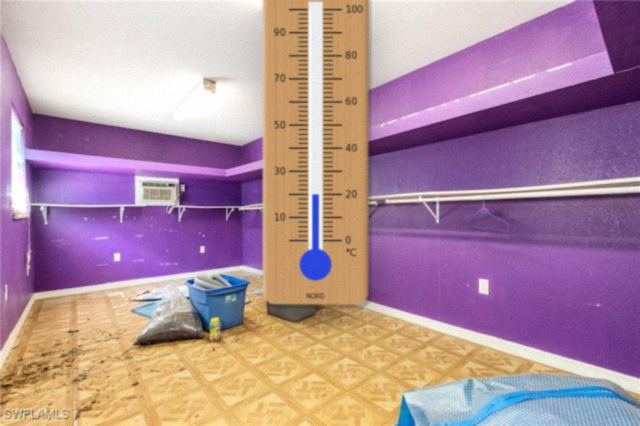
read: {"value": 20, "unit": "°C"}
